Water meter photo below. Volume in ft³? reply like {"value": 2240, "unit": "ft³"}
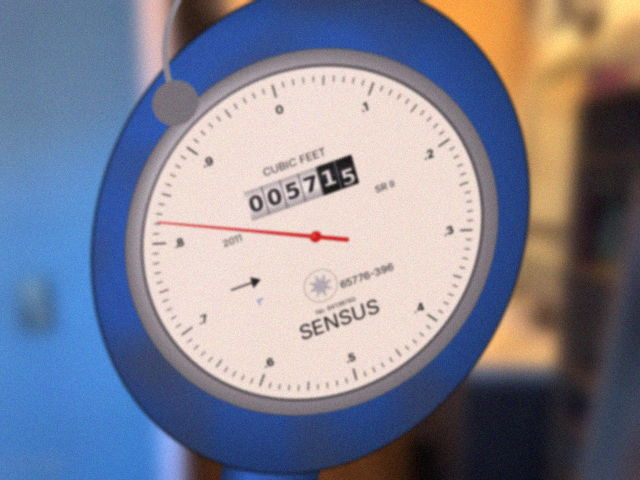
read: {"value": 5714.82, "unit": "ft³"}
